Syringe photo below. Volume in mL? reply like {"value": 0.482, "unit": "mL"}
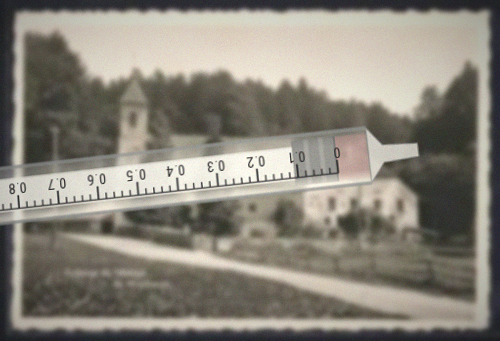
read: {"value": 0, "unit": "mL"}
